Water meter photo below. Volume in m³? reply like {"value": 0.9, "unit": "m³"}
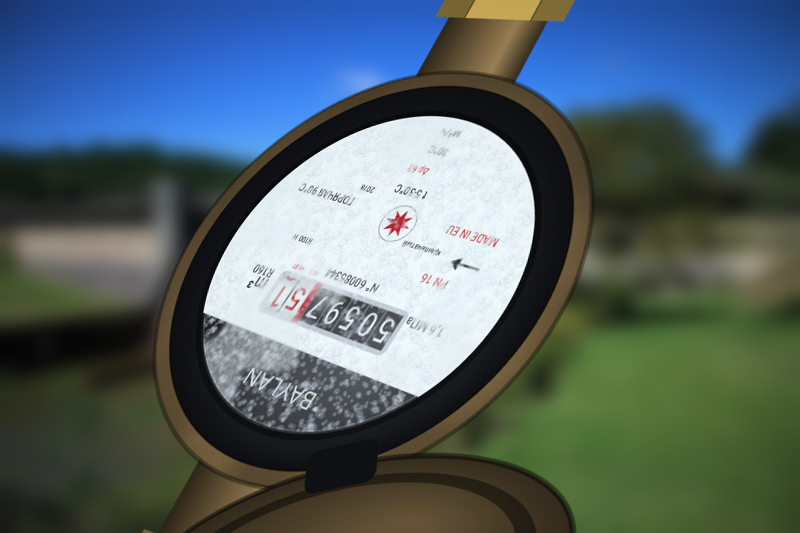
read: {"value": 50597.51, "unit": "m³"}
